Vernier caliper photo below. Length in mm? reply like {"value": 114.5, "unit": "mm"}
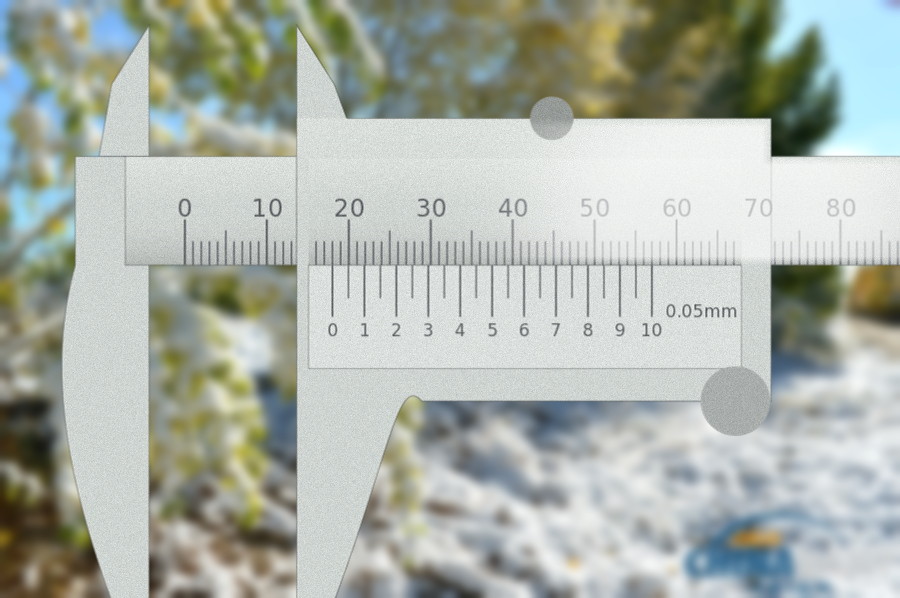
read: {"value": 18.0, "unit": "mm"}
